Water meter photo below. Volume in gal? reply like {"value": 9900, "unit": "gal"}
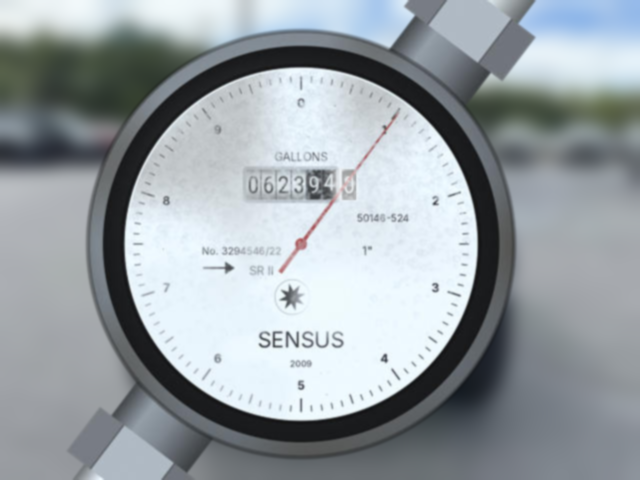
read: {"value": 623941.0, "unit": "gal"}
